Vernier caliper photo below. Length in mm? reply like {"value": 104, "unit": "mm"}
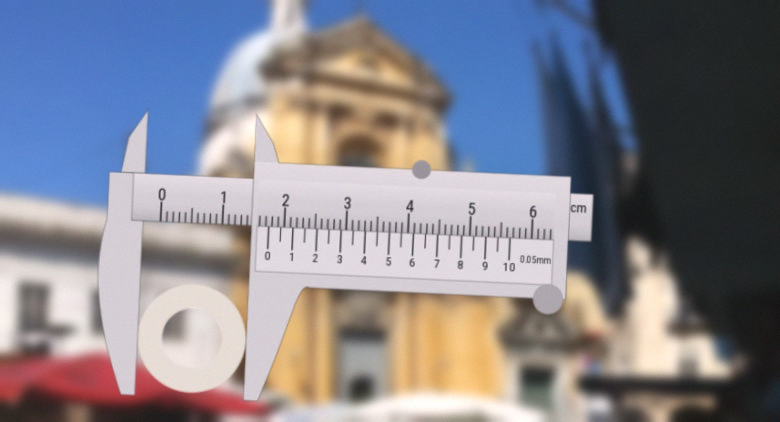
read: {"value": 17.5, "unit": "mm"}
